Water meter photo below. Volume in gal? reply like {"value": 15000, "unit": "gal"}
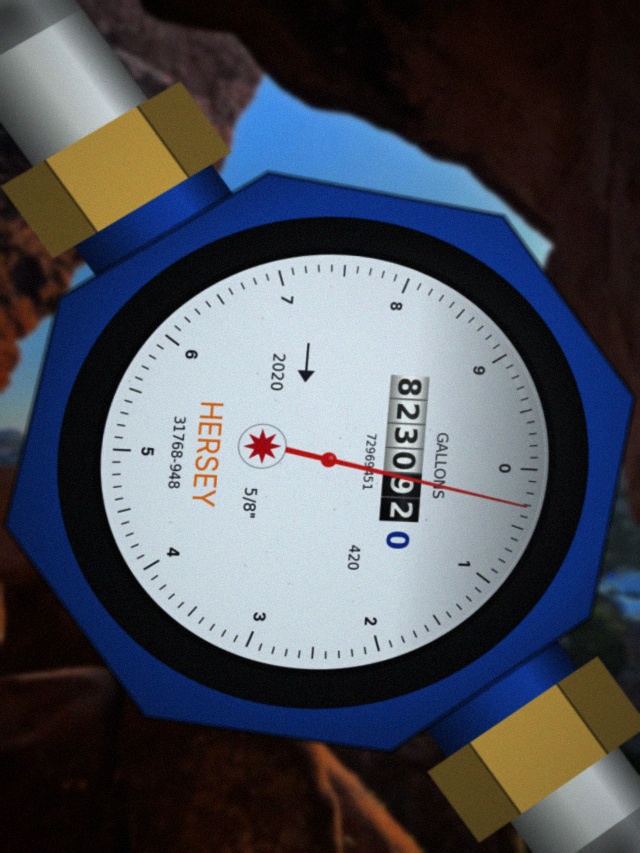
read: {"value": 8230920.3, "unit": "gal"}
